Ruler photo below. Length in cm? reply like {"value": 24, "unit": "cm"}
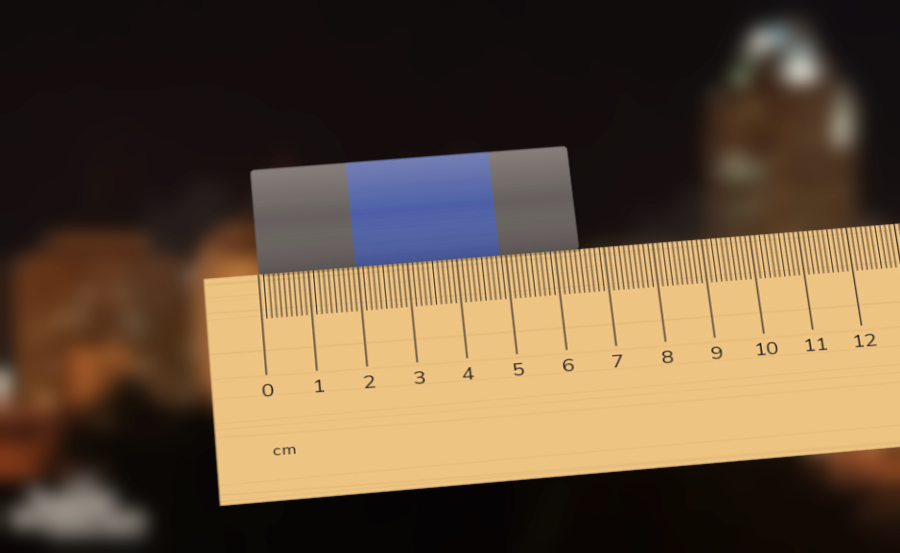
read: {"value": 6.5, "unit": "cm"}
